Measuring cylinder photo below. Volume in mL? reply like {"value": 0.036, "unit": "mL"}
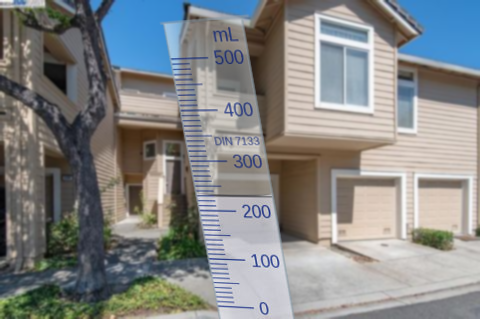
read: {"value": 230, "unit": "mL"}
